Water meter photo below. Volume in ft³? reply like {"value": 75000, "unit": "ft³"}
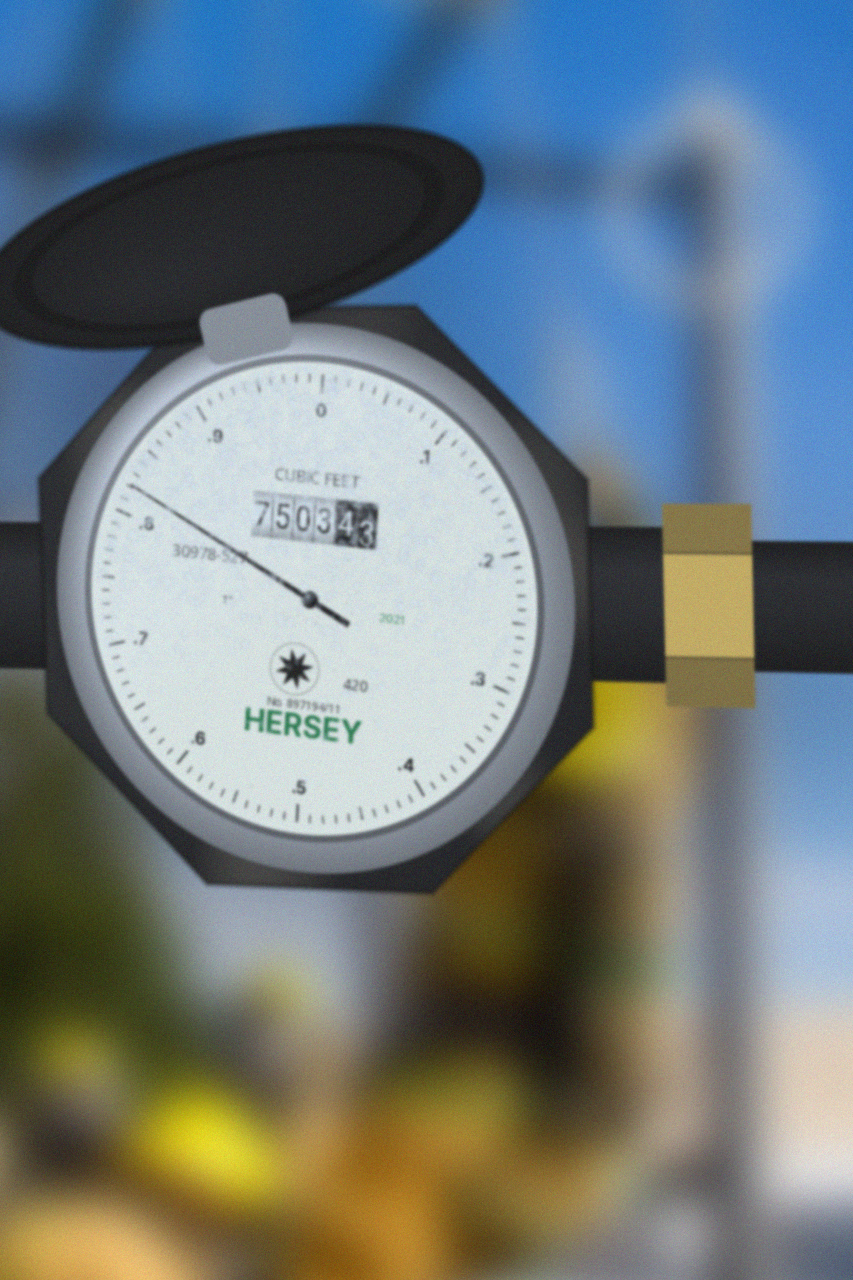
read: {"value": 750342.82, "unit": "ft³"}
